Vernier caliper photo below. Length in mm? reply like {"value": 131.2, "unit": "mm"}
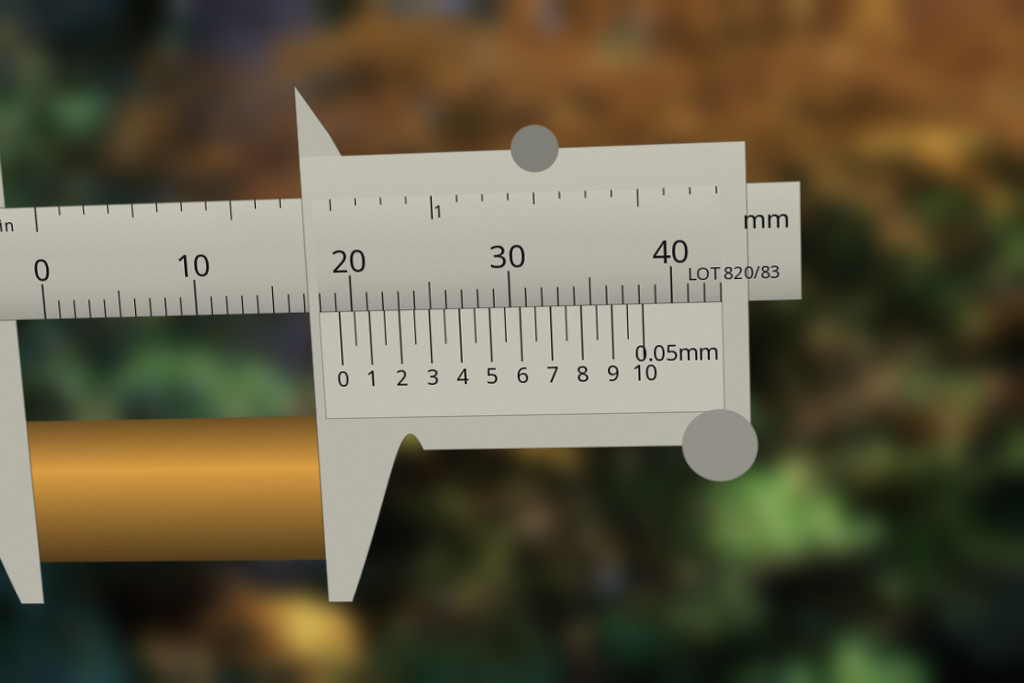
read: {"value": 19.2, "unit": "mm"}
